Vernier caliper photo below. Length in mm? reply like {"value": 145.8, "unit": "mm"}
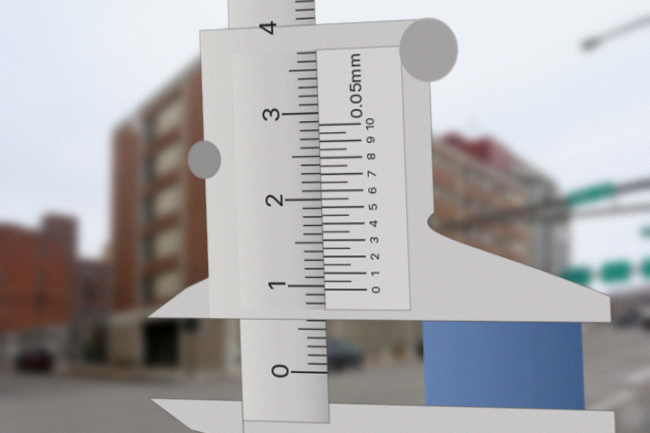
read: {"value": 9.6, "unit": "mm"}
